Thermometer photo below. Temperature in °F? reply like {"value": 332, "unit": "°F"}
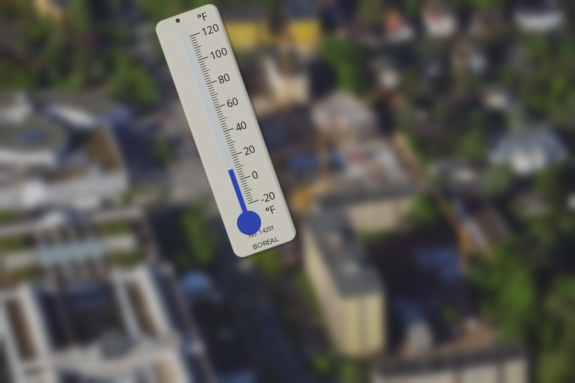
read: {"value": 10, "unit": "°F"}
